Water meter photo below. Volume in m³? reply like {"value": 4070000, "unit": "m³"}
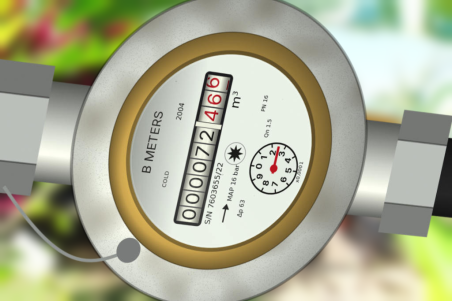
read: {"value": 72.4662, "unit": "m³"}
